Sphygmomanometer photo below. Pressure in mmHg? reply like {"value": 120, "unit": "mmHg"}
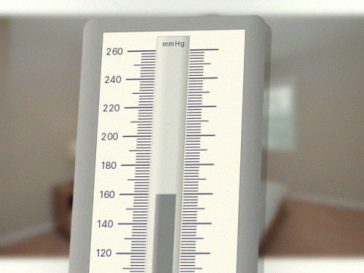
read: {"value": 160, "unit": "mmHg"}
